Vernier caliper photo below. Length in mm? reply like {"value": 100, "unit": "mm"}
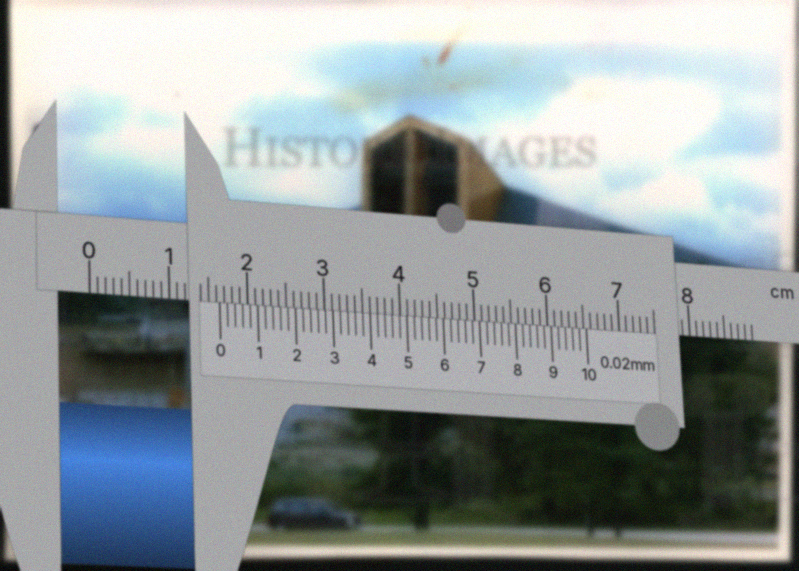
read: {"value": 16.4, "unit": "mm"}
